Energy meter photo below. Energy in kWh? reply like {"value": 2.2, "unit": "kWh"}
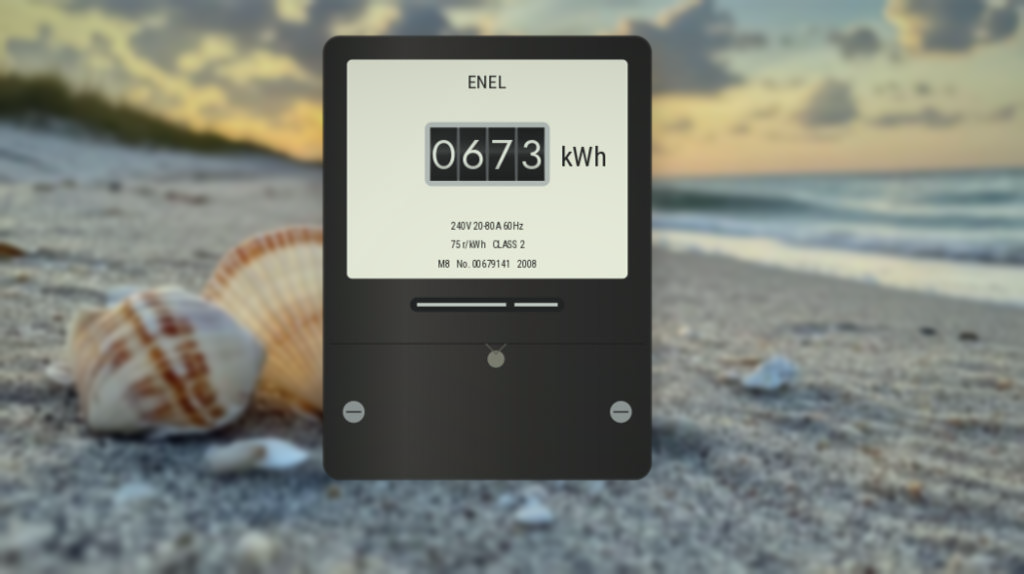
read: {"value": 673, "unit": "kWh"}
